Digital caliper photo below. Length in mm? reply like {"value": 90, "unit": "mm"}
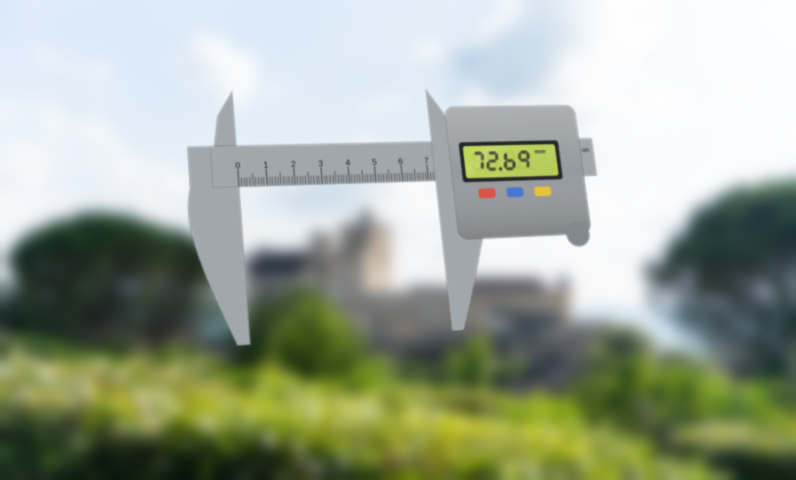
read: {"value": 72.69, "unit": "mm"}
